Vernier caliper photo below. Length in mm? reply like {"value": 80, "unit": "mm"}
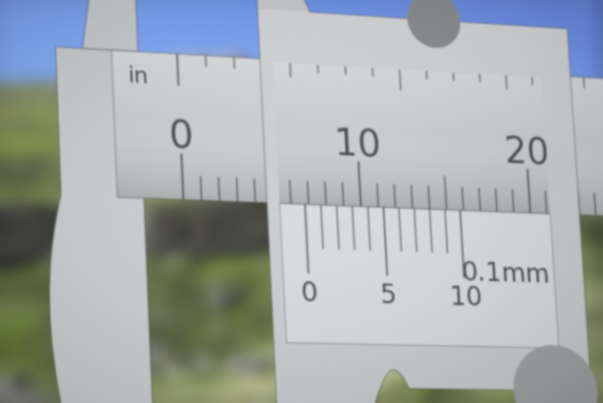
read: {"value": 6.8, "unit": "mm"}
